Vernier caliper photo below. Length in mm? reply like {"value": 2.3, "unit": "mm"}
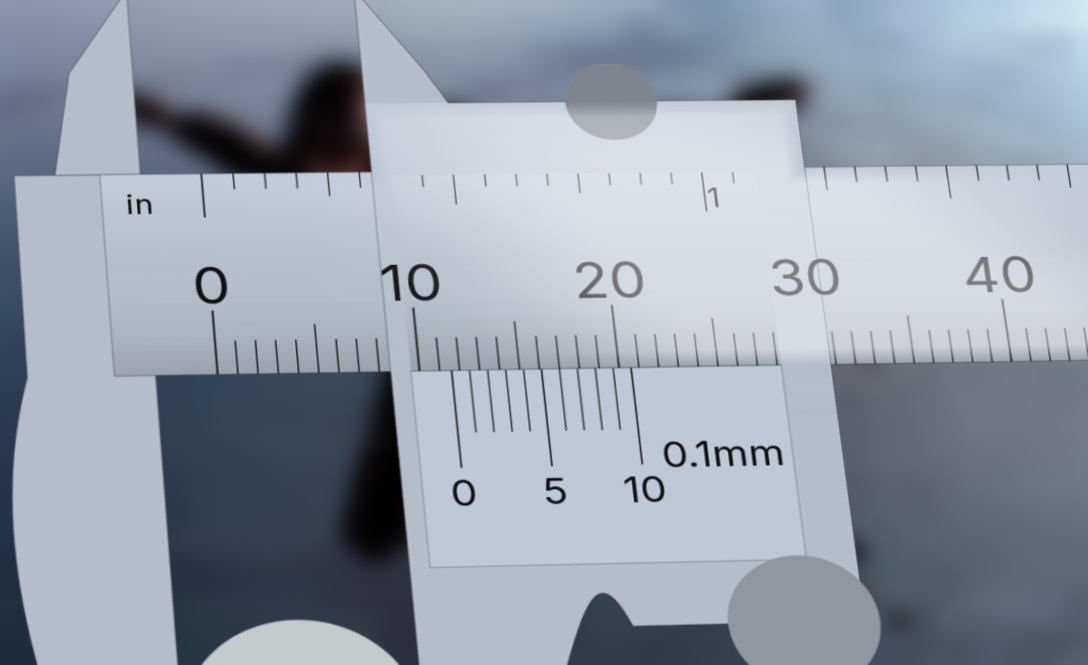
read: {"value": 11.6, "unit": "mm"}
